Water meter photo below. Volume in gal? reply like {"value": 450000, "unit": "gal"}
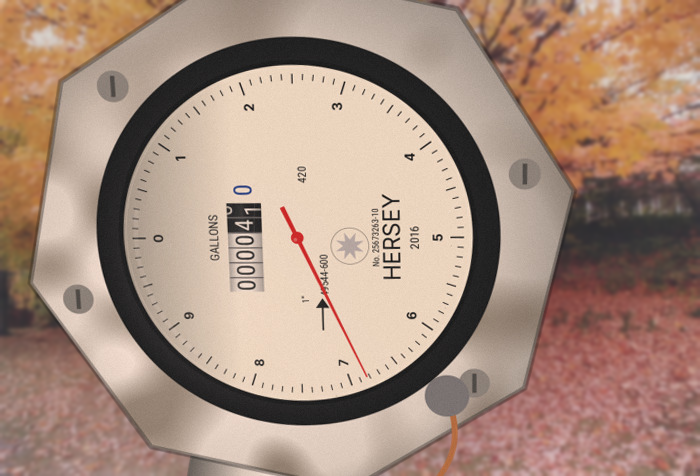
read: {"value": 406.8, "unit": "gal"}
